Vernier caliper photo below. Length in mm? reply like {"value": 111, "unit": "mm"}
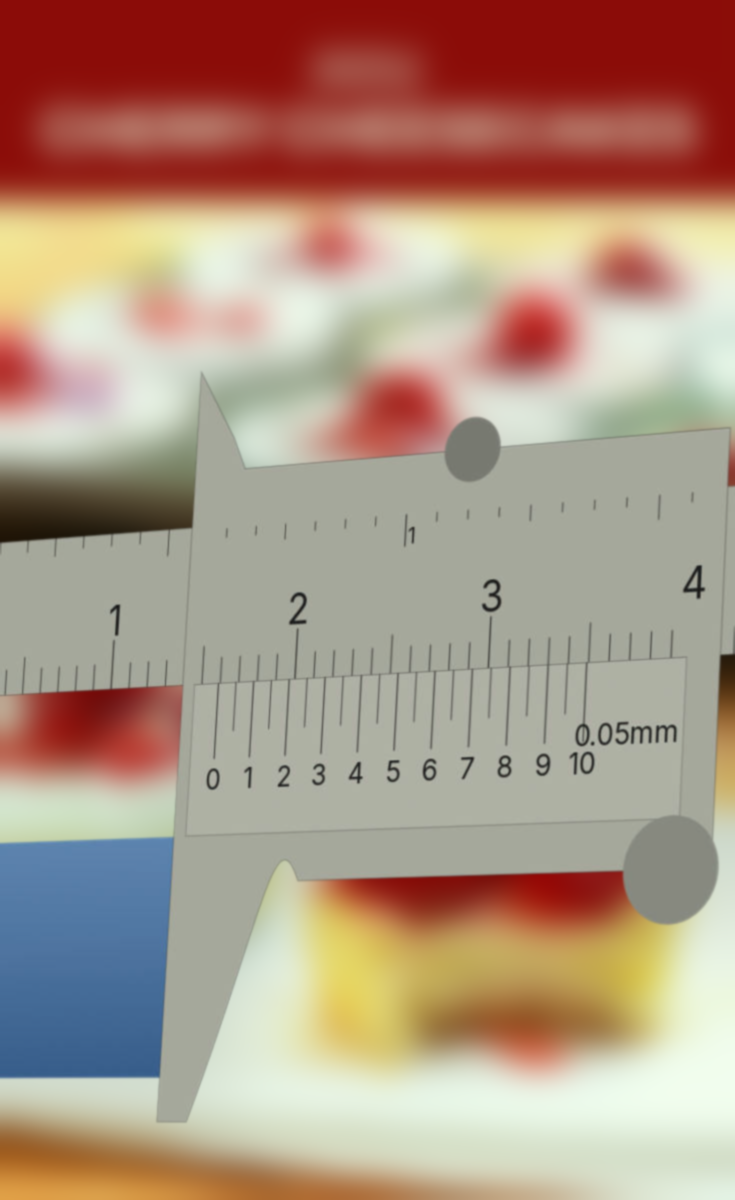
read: {"value": 15.9, "unit": "mm"}
